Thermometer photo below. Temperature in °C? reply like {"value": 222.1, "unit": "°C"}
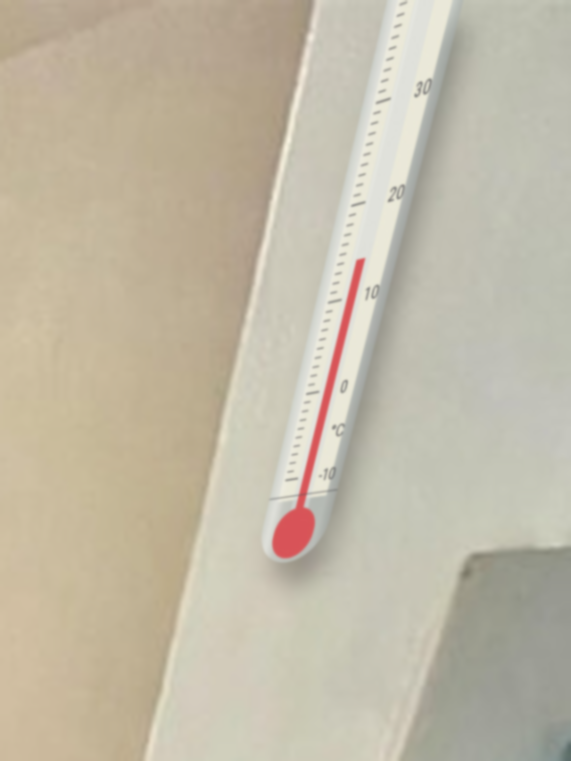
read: {"value": 14, "unit": "°C"}
